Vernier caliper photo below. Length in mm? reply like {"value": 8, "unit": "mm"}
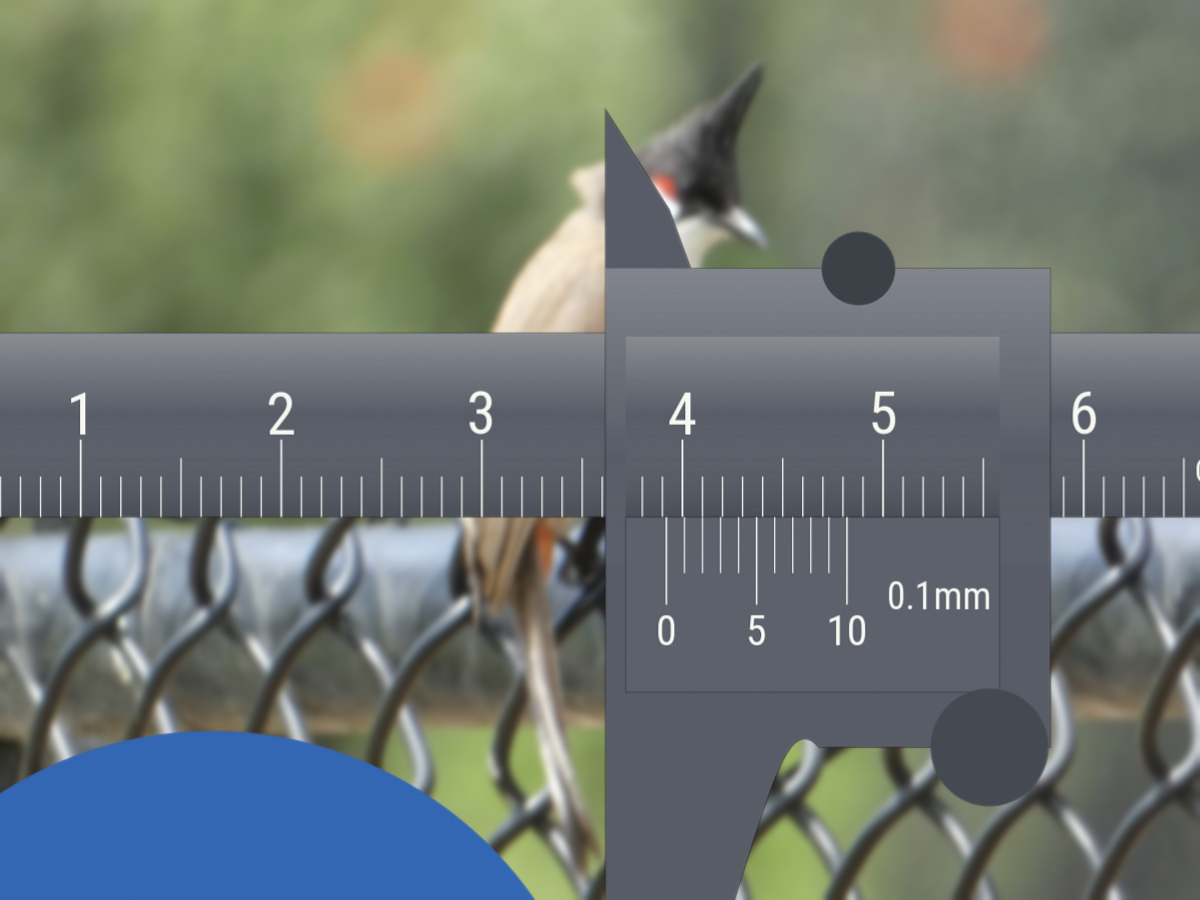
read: {"value": 39.2, "unit": "mm"}
